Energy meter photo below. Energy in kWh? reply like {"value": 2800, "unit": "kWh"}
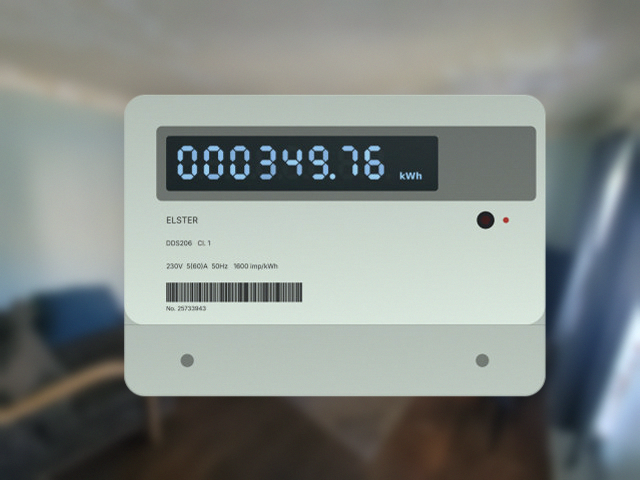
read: {"value": 349.76, "unit": "kWh"}
